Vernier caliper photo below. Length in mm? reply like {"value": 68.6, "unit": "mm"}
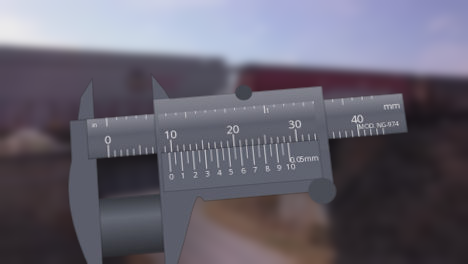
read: {"value": 9.6, "unit": "mm"}
